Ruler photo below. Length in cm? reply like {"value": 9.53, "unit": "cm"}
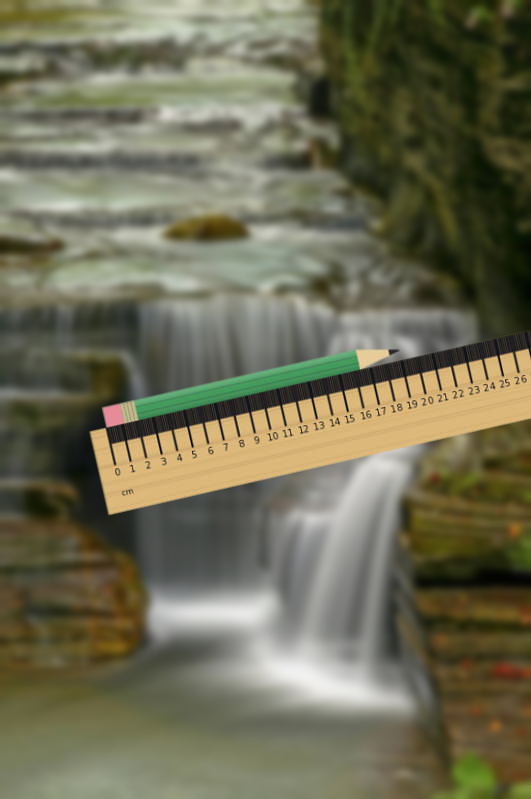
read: {"value": 19, "unit": "cm"}
